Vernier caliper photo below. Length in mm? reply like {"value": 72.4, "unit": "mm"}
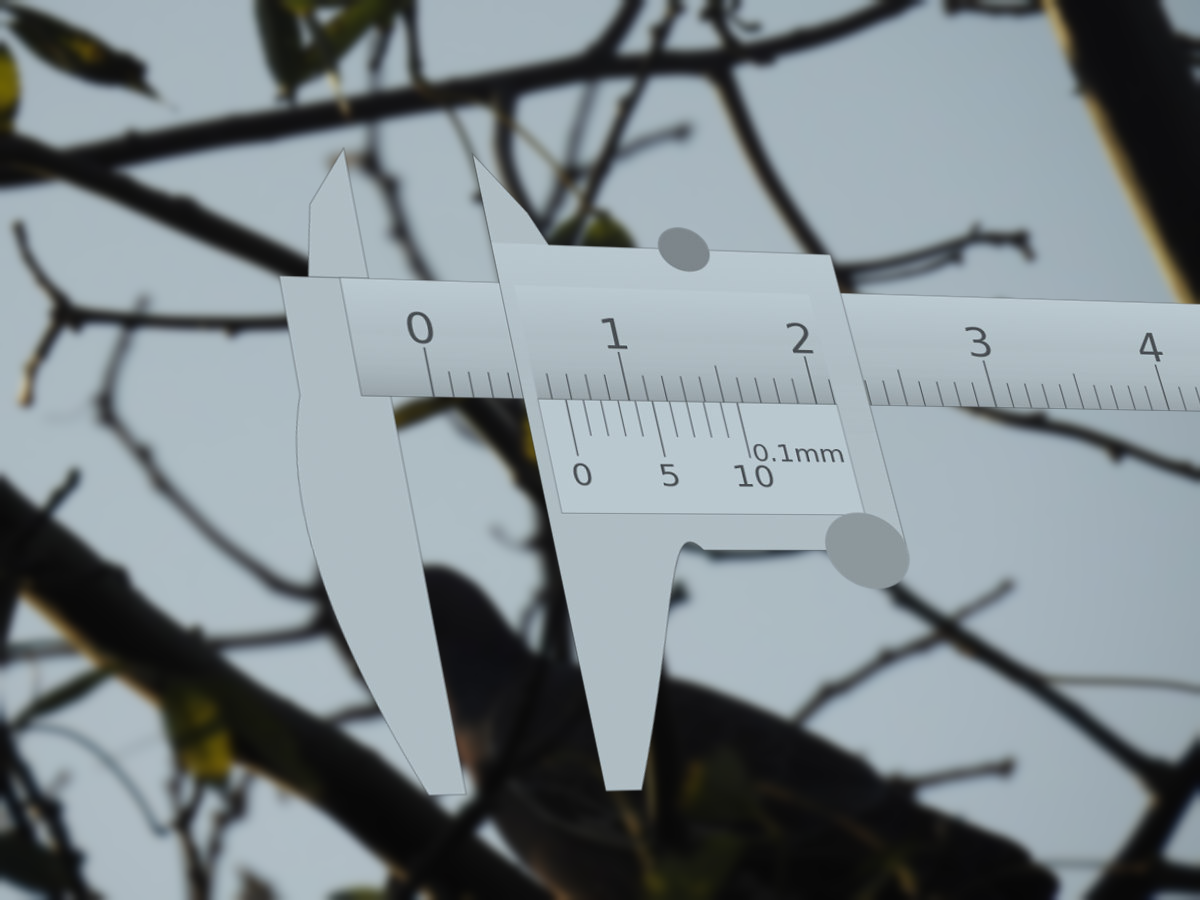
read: {"value": 6.7, "unit": "mm"}
